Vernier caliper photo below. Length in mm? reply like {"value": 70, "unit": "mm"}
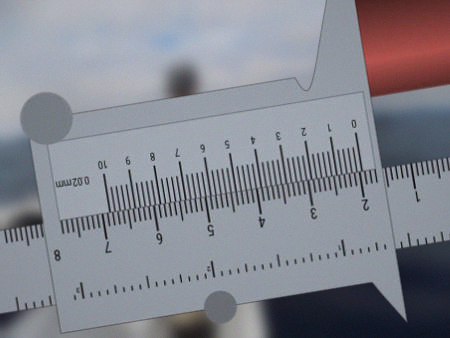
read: {"value": 19.5, "unit": "mm"}
